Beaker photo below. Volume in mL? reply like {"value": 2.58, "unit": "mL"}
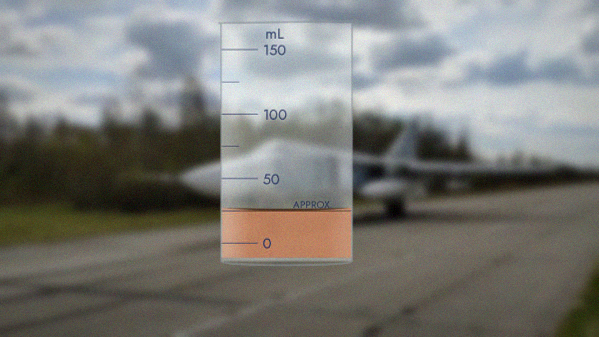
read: {"value": 25, "unit": "mL"}
